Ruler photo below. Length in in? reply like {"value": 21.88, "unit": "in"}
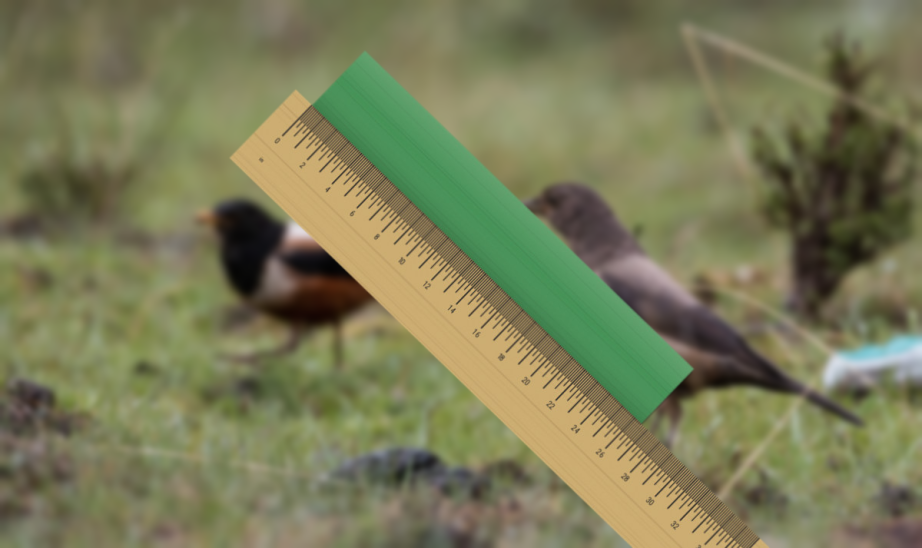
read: {"value": 26.5, "unit": "in"}
